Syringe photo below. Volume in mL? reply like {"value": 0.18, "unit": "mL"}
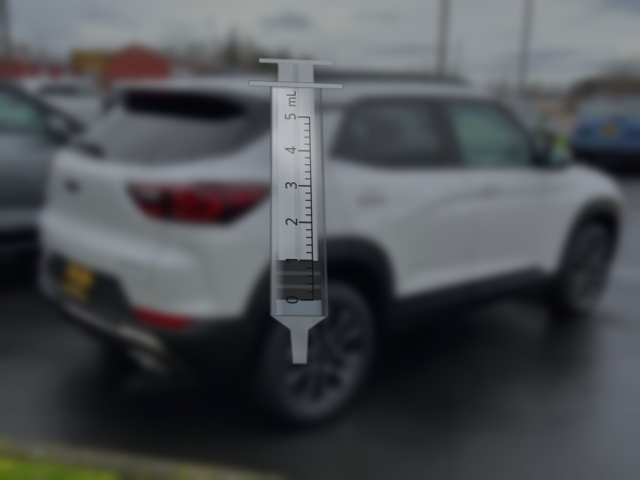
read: {"value": 0, "unit": "mL"}
